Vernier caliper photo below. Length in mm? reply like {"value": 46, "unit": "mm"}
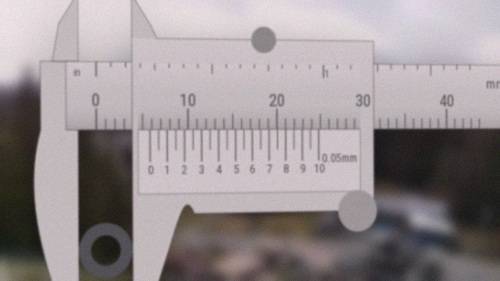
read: {"value": 5.8, "unit": "mm"}
